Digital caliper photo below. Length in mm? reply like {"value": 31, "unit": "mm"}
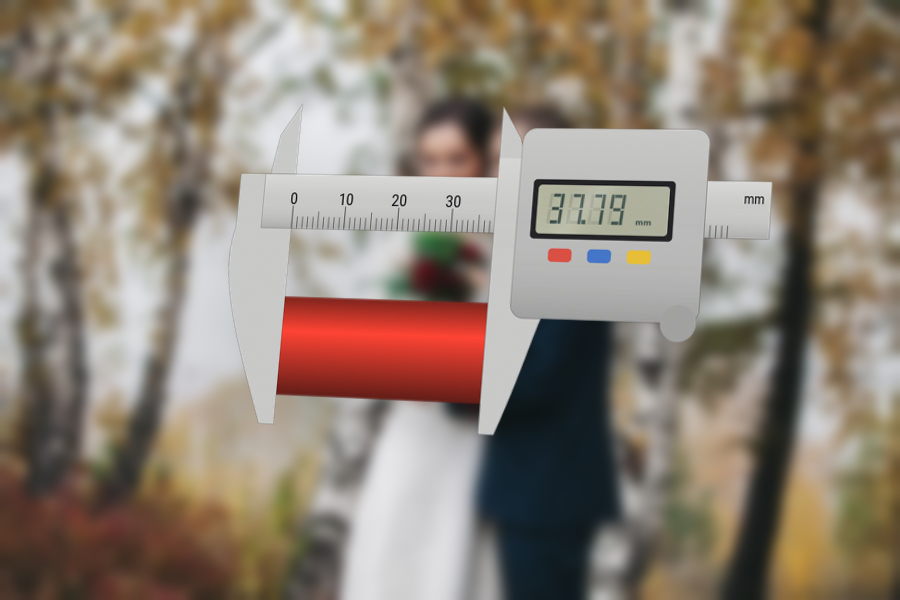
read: {"value": 37.79, "unit": "mm"}
